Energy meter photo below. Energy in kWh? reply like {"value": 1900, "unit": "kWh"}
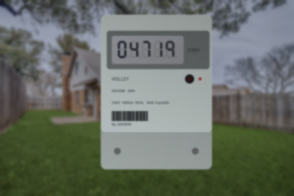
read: {"value": 4719, "unit": "kWh"}
